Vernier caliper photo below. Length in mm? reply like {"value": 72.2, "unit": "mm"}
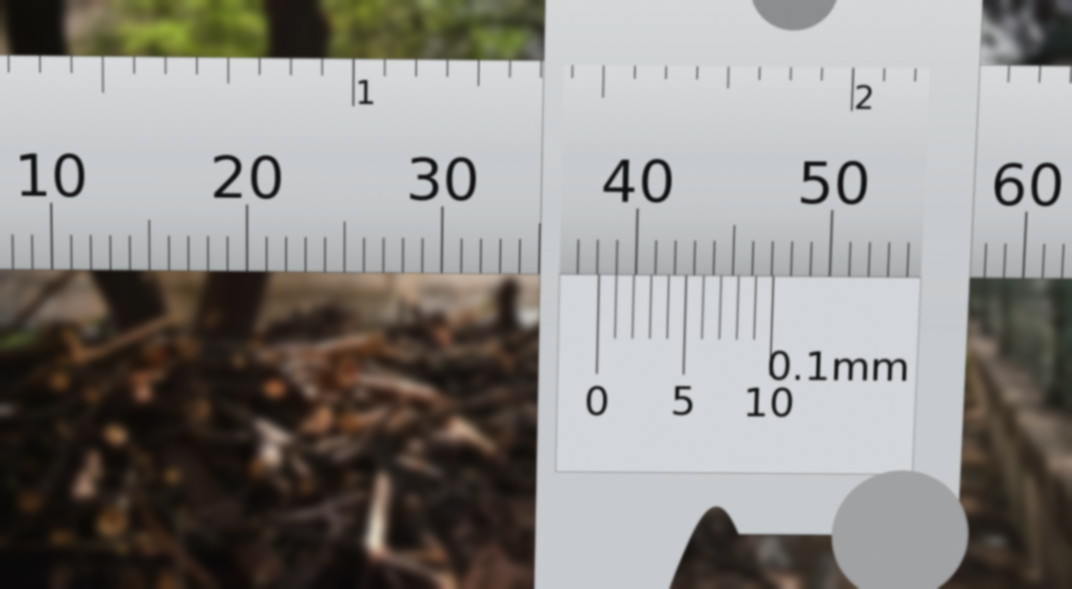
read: {"value": 38.1, "unit": "mm"}
